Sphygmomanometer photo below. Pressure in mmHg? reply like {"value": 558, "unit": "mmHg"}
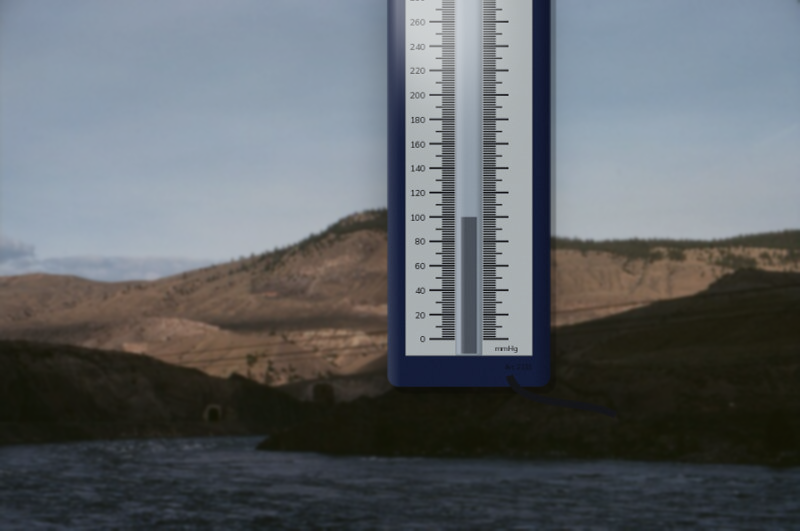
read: {"value": 100, "unit": "mmHg"}
